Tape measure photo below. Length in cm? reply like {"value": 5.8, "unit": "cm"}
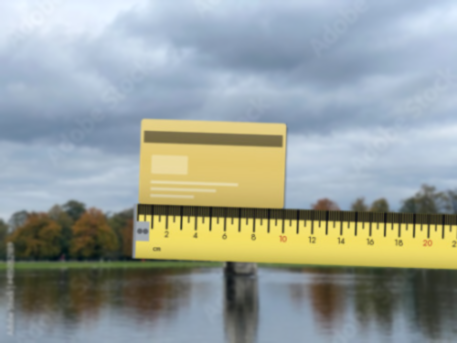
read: {"value": 10, "unit": "cm"}
